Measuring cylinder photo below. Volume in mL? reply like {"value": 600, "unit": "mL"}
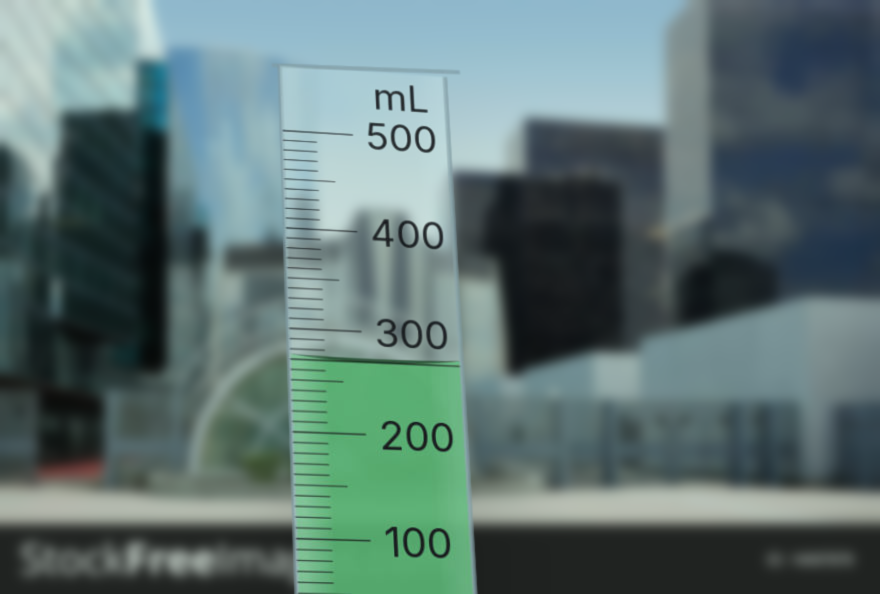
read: {"value": 270, "unit": "mL"}
